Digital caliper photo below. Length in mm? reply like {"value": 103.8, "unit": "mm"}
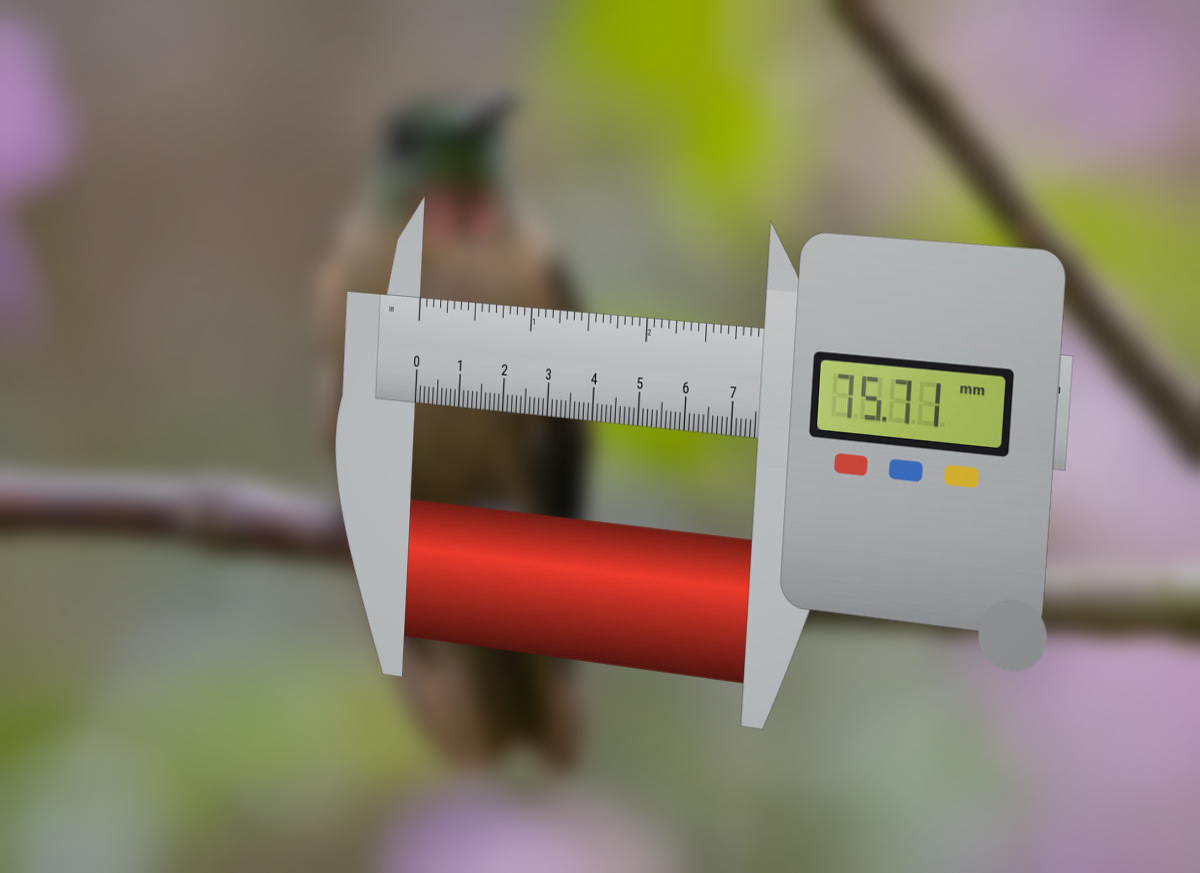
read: {"value": 75.71, "unit": "mm"}
